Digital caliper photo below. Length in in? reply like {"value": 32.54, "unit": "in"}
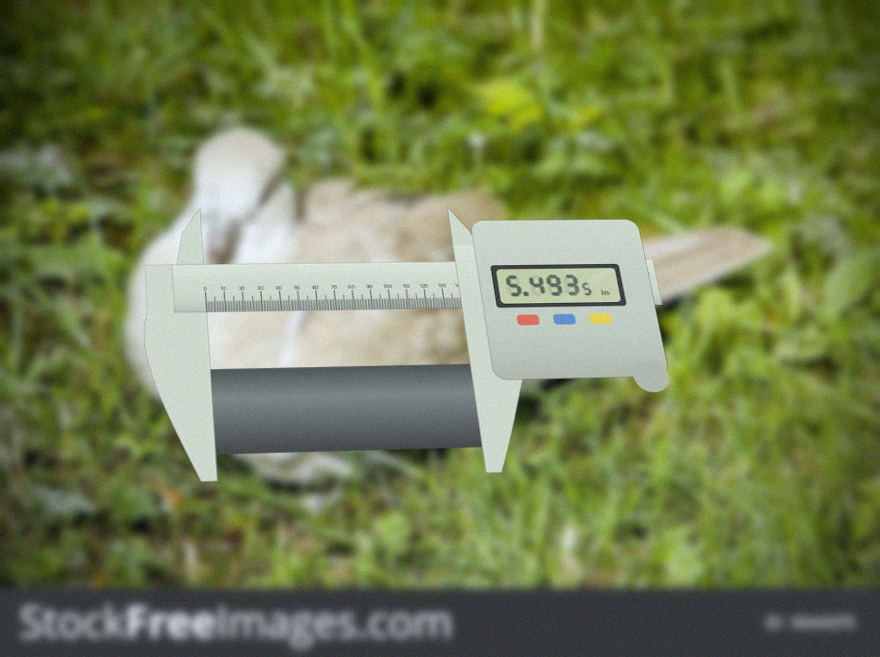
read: {"value": 5.4935, "unit": "in"}
